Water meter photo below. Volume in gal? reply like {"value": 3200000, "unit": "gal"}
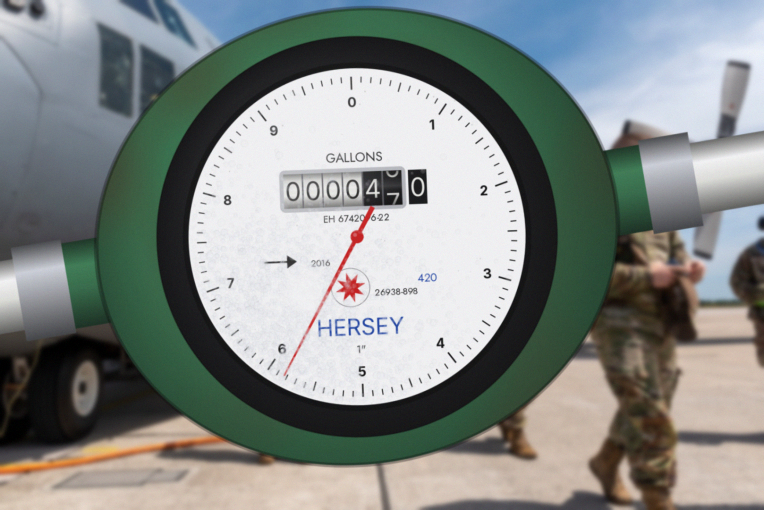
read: {"value": 465.8, "unit": "gal"}
